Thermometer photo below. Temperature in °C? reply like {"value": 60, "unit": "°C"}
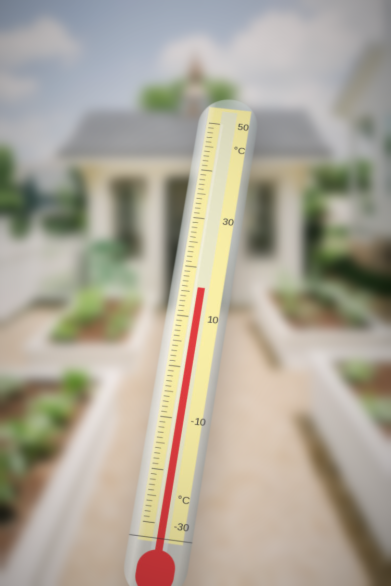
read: {"value": 16, "unit": "°C"}
